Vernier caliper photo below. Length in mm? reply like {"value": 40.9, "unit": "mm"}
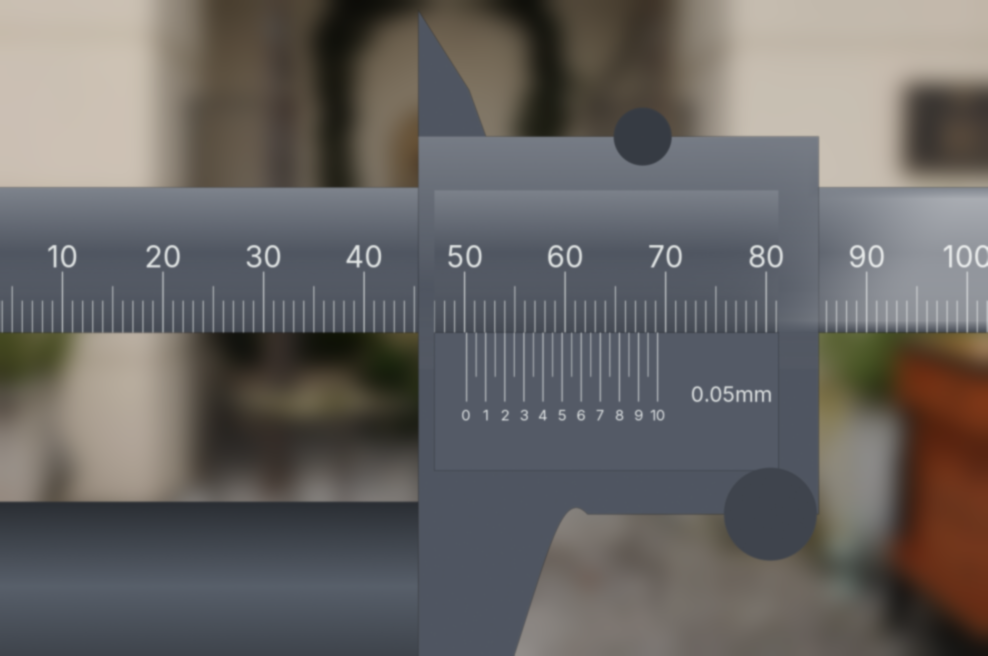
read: {"value": 50.2, "unit": "mm"}
